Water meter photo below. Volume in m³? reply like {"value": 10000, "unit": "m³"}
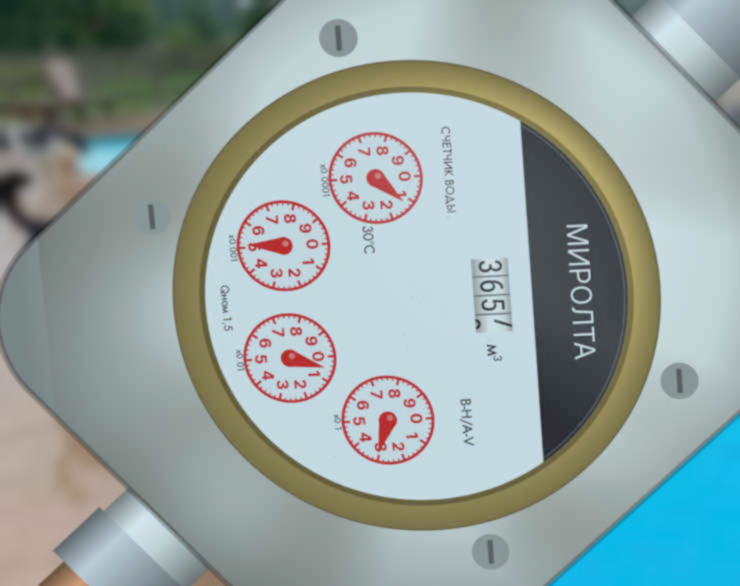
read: {"value": 3657.3051, "unit": "m³"}
